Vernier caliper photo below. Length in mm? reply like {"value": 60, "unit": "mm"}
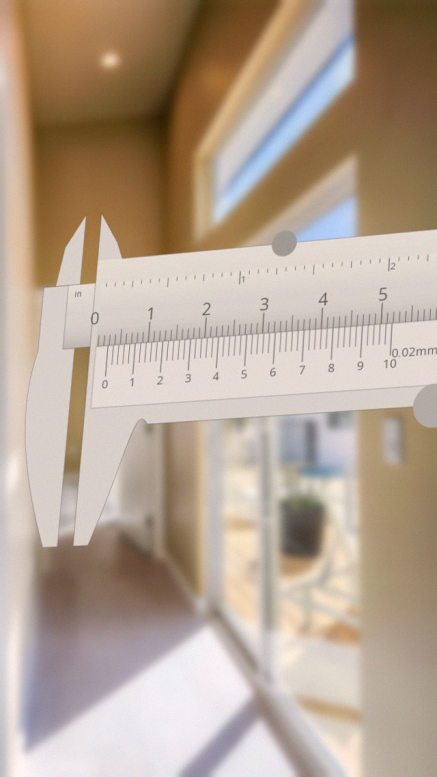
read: {"value": 2.8, "unit": "mm"}
